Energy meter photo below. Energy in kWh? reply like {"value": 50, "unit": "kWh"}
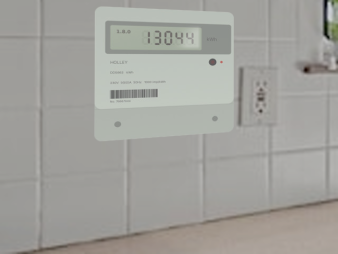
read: {"value": 13044, "unit": "kWh"}
